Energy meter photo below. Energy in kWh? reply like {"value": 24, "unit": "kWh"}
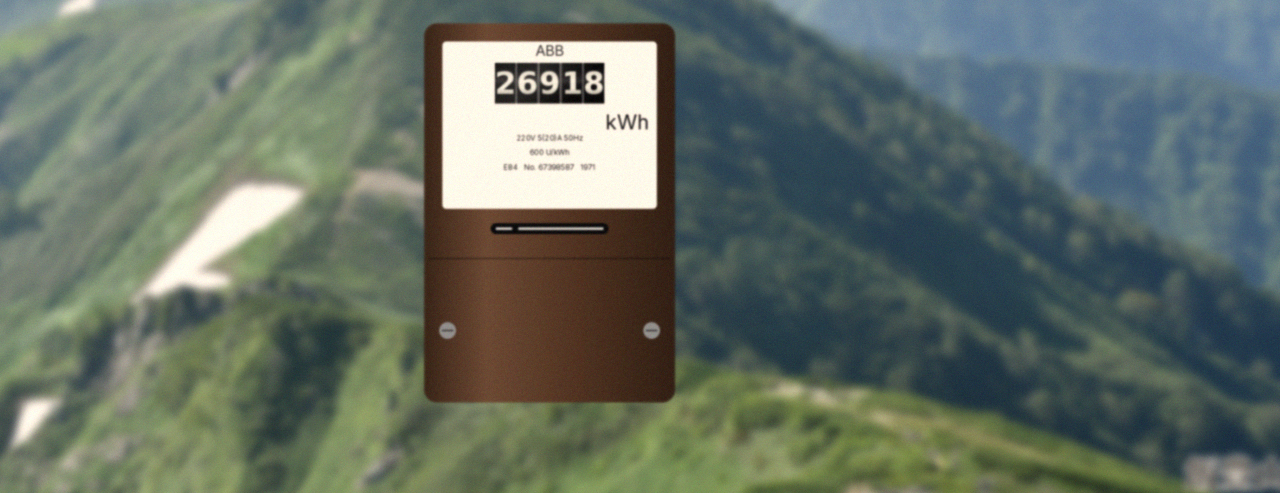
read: {"value": 26918, "unit": "kWh"}
